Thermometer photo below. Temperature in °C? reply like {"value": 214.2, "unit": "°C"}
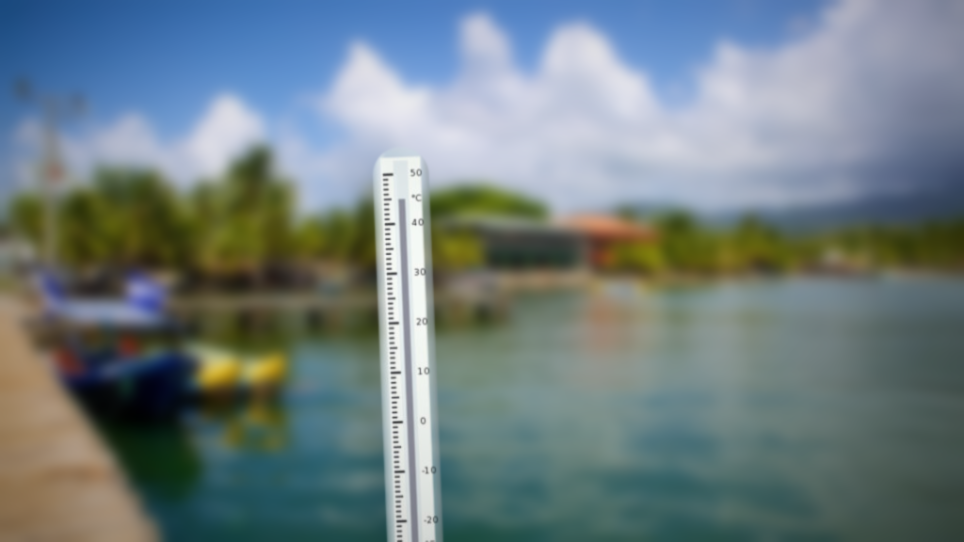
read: {"value": 45, "unit": "°C"}
